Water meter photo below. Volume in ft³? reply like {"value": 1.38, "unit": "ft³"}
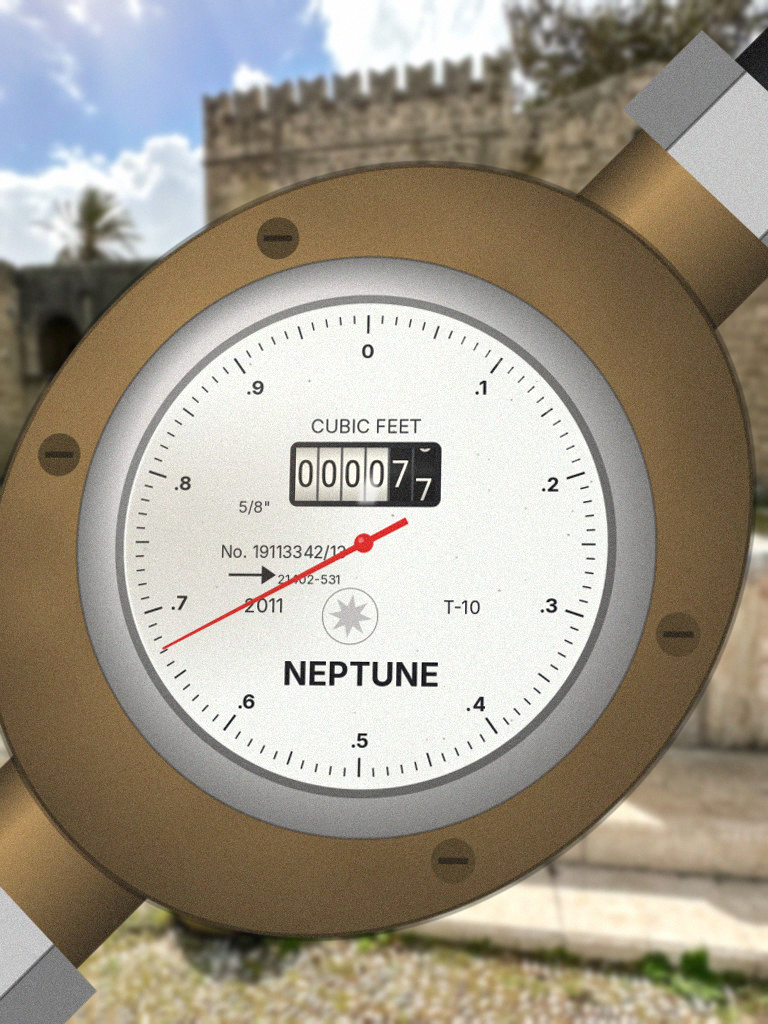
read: {"value": 76.67, "unit": "ft³"}
